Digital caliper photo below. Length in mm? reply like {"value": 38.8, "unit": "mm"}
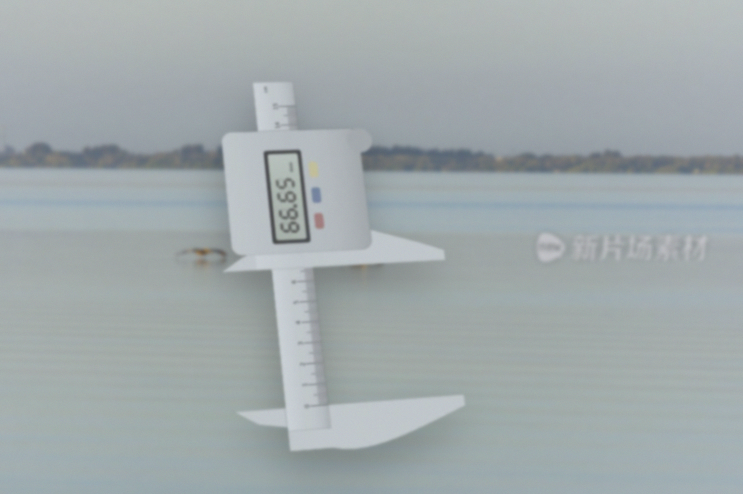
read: {"value": 66.65, "unit": "mm"}
